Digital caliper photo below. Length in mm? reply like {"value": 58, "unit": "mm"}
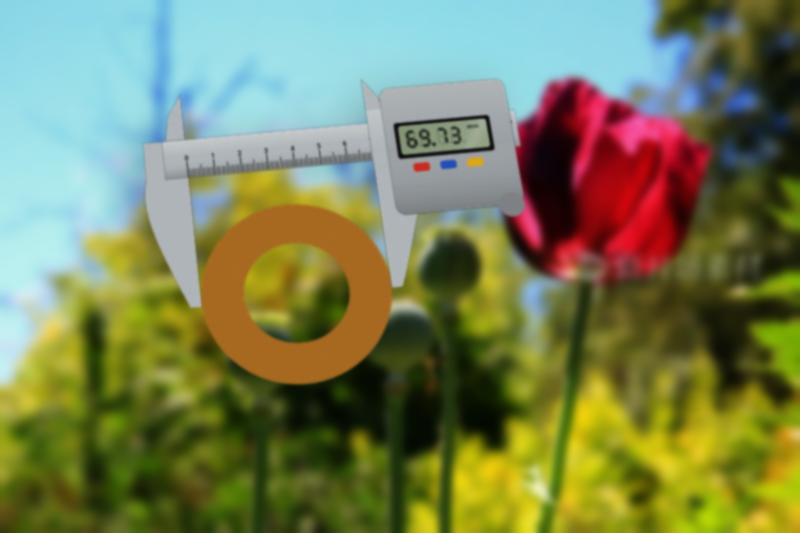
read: {"value": 69.73, "unit": "mm"}
